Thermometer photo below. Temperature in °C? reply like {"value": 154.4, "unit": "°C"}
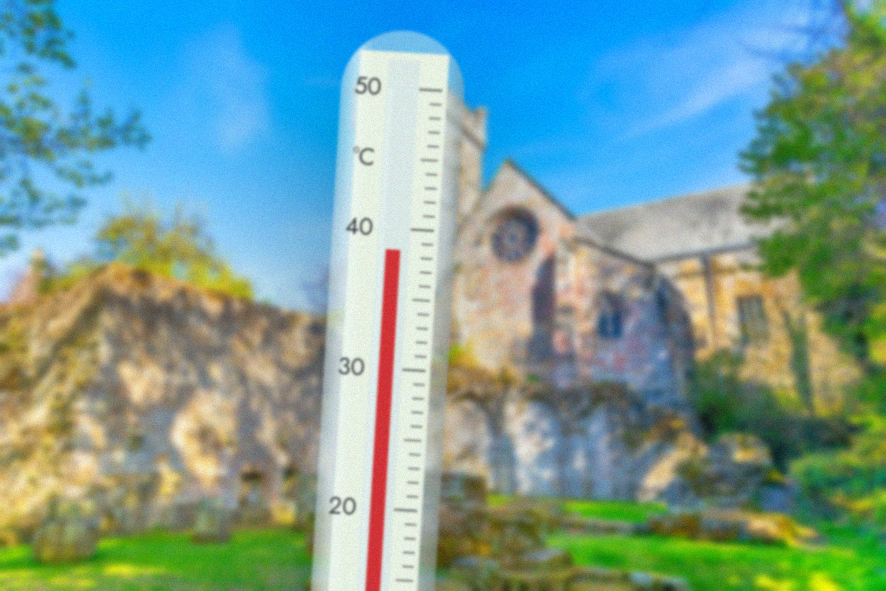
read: {"value": 38.5, "unit": "°C"}
